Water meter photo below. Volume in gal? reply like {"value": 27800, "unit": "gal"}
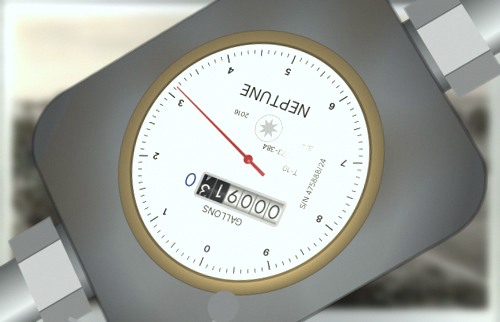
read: {"value": 9133.1, "unit": "gal"}
